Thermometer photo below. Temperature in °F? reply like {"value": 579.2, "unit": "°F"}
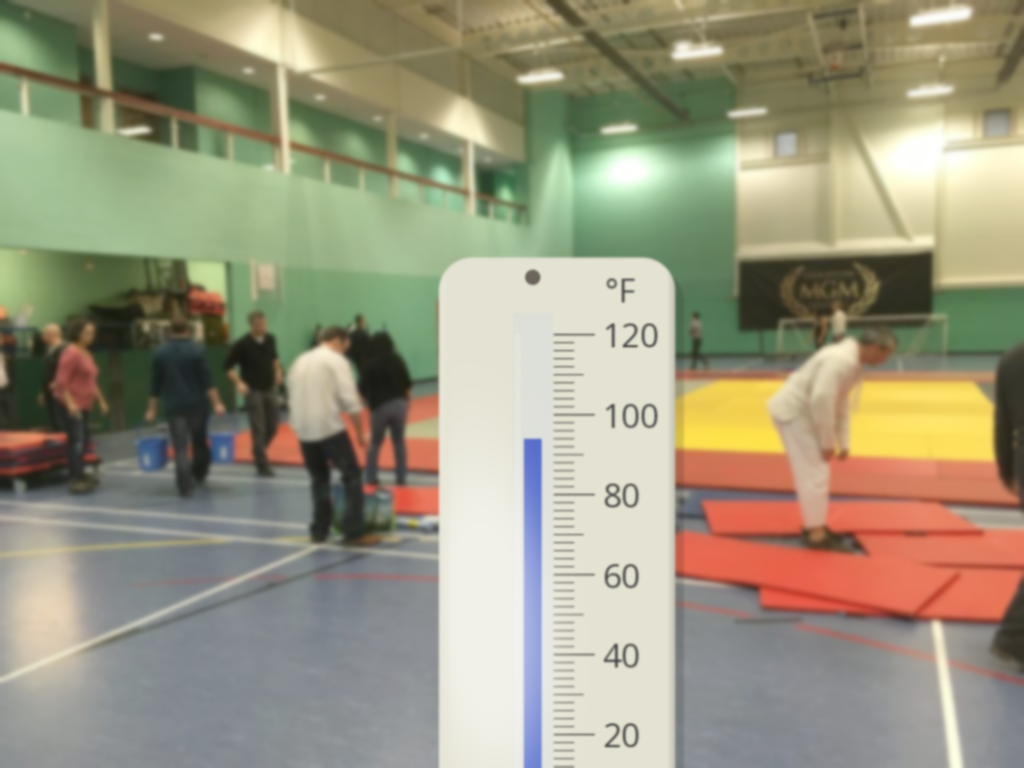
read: {"value": 94, "unit": "°F"}
